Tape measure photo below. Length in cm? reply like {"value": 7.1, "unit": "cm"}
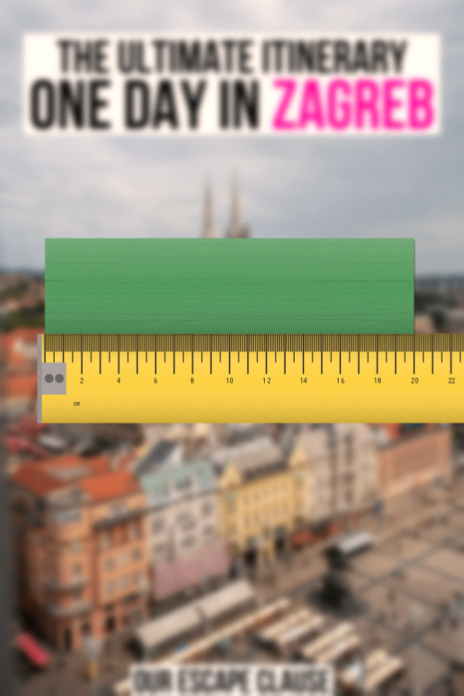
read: {"value": 20, "unit": "cm"}
